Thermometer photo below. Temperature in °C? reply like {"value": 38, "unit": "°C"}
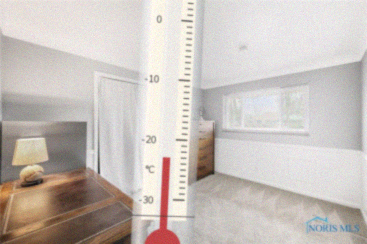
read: {"value": -23, "unit": "°C"}
